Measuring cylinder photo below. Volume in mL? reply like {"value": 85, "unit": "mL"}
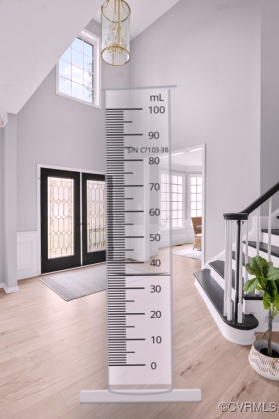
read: {"value": 35, "unit": "mL"}
